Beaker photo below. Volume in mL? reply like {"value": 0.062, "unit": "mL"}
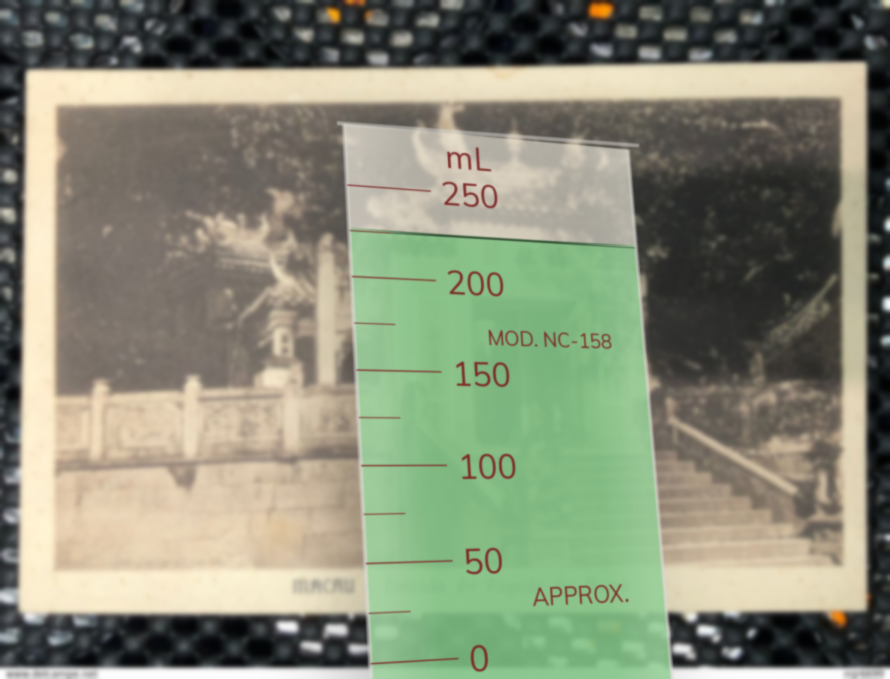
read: {"value": 225, "unit": "mL"}
